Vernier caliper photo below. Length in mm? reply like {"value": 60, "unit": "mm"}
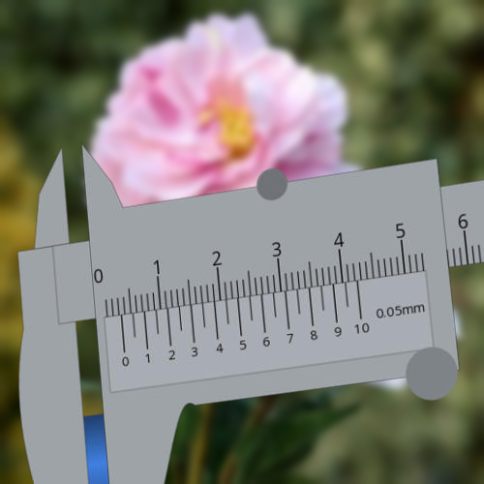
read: {"value": 3.4, "unit": "mm"}
